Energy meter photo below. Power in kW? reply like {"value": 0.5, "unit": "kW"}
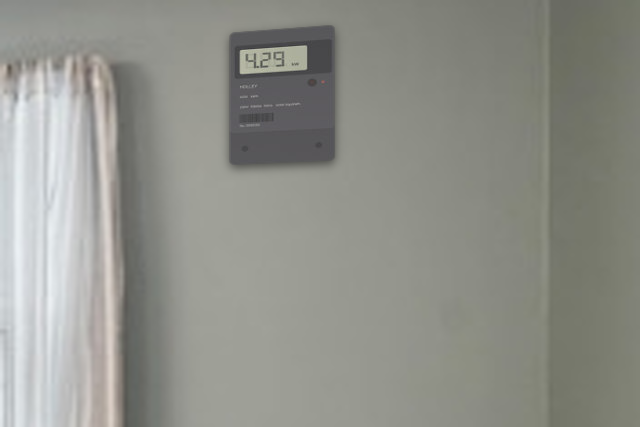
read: {"value": 4.29, "unit": "kW"}
